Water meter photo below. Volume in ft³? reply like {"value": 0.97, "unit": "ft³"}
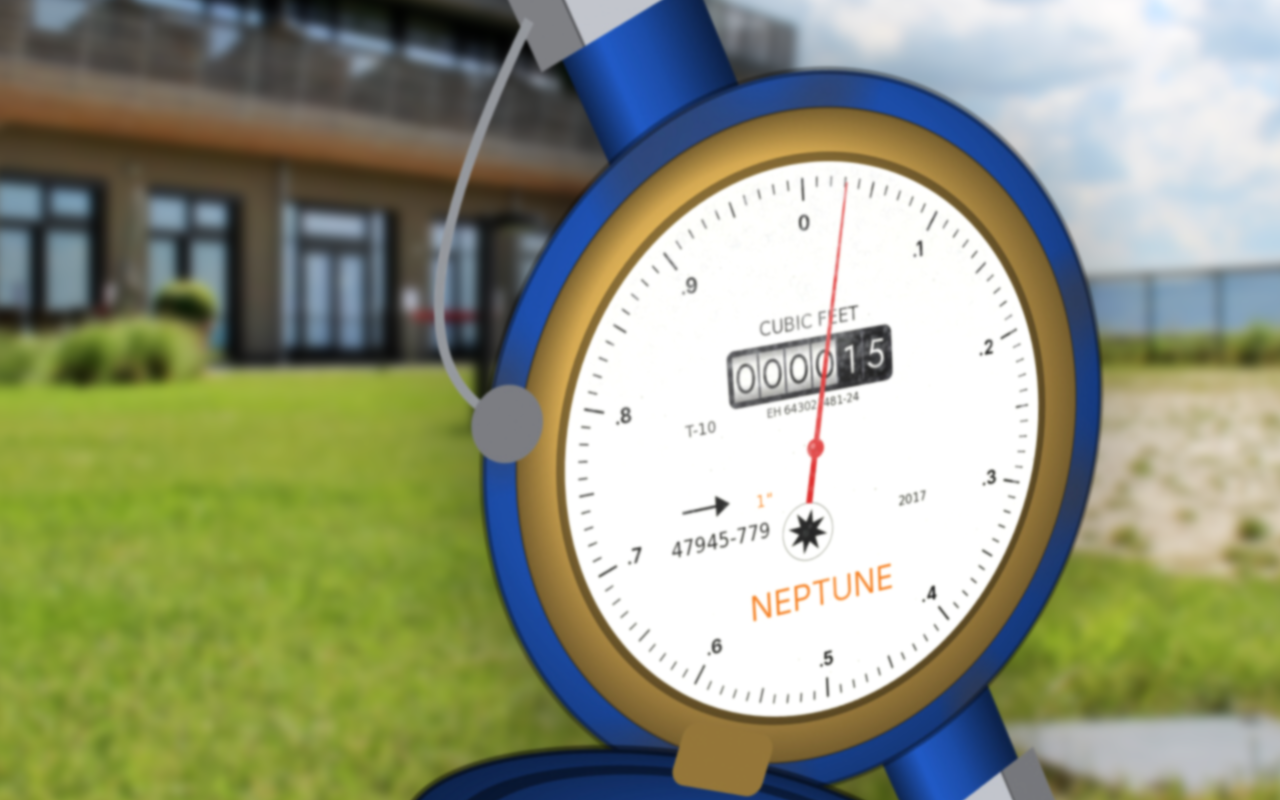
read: {"value": 15.03, "unit": "ft³"}
